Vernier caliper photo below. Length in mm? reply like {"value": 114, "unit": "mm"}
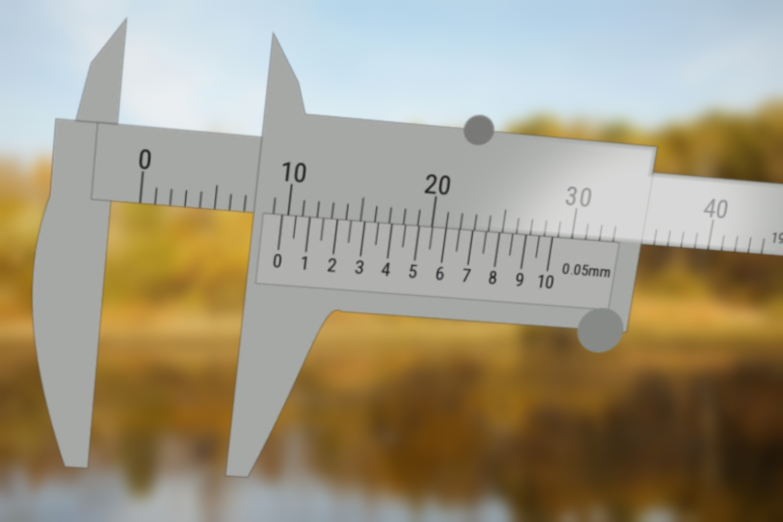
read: {"value": 9.6, "unit": "mm"}
